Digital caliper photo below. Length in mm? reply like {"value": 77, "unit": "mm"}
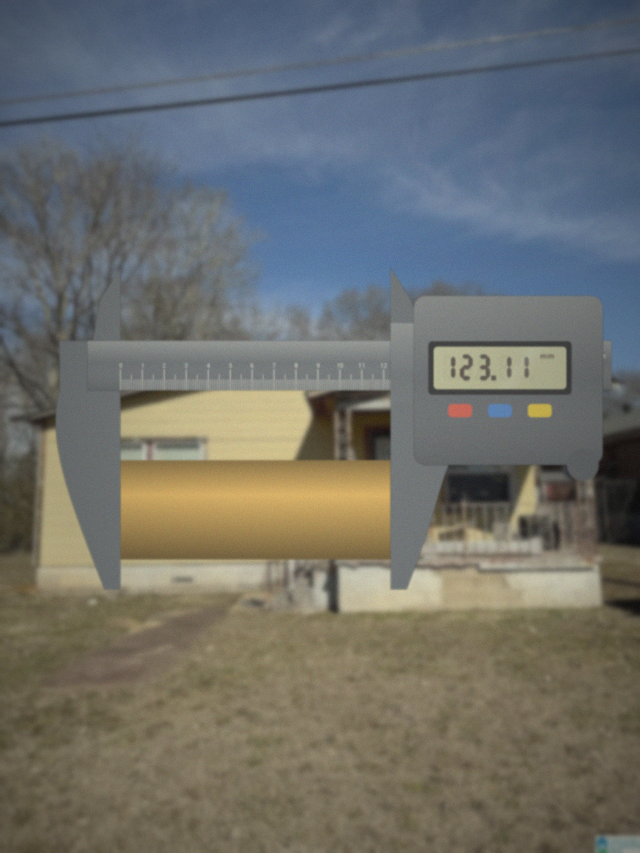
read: {"value": 123.11, "unit": "mm"}
